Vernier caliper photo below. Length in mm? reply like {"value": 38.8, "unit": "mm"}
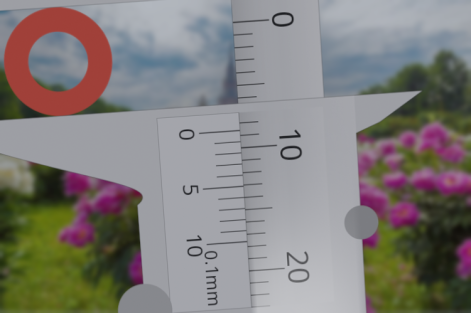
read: {"value": 8.6, "unit": "mm"}
